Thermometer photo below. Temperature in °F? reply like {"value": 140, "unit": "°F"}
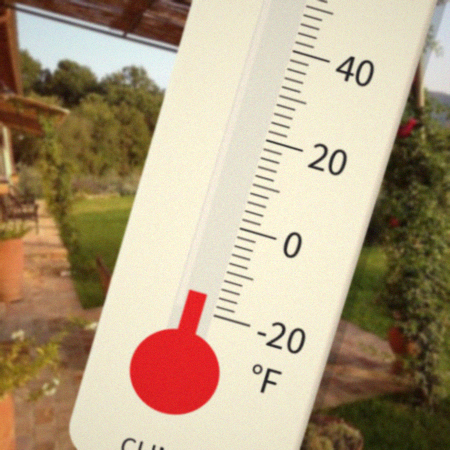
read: {"value": -16, "unit": "°F"}
